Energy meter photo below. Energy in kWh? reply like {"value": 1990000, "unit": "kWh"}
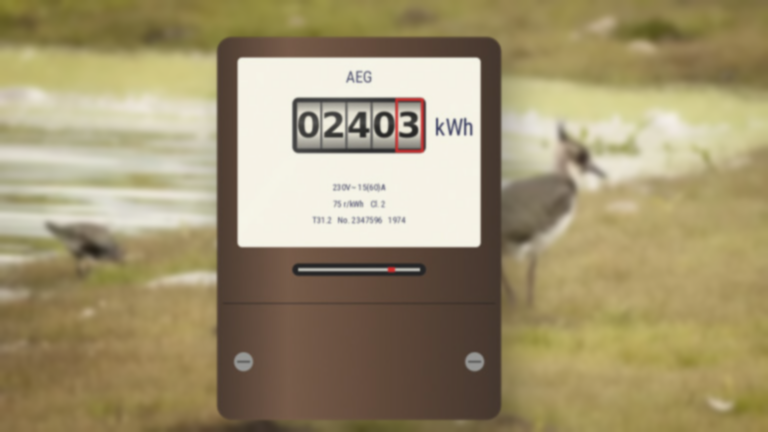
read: {"value": 240.3, "unit": "kWh"}
